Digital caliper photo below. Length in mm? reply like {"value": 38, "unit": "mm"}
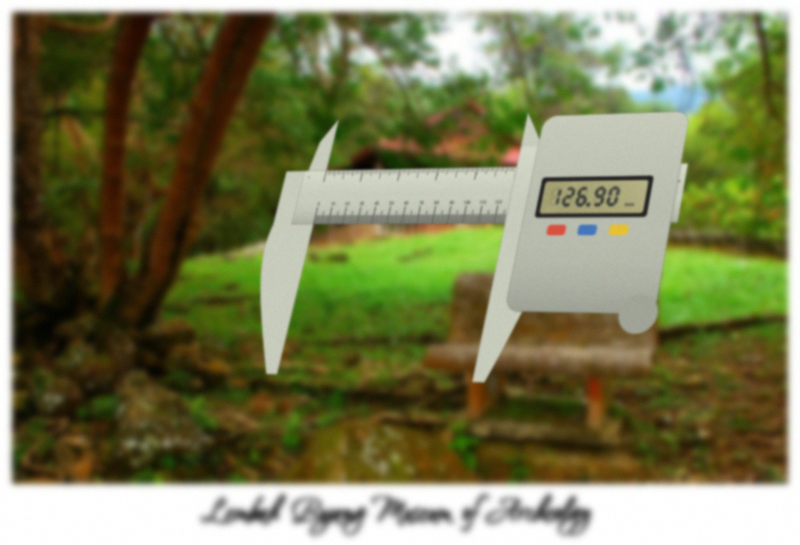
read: {"value": 126.90, "unit": "mm"}
